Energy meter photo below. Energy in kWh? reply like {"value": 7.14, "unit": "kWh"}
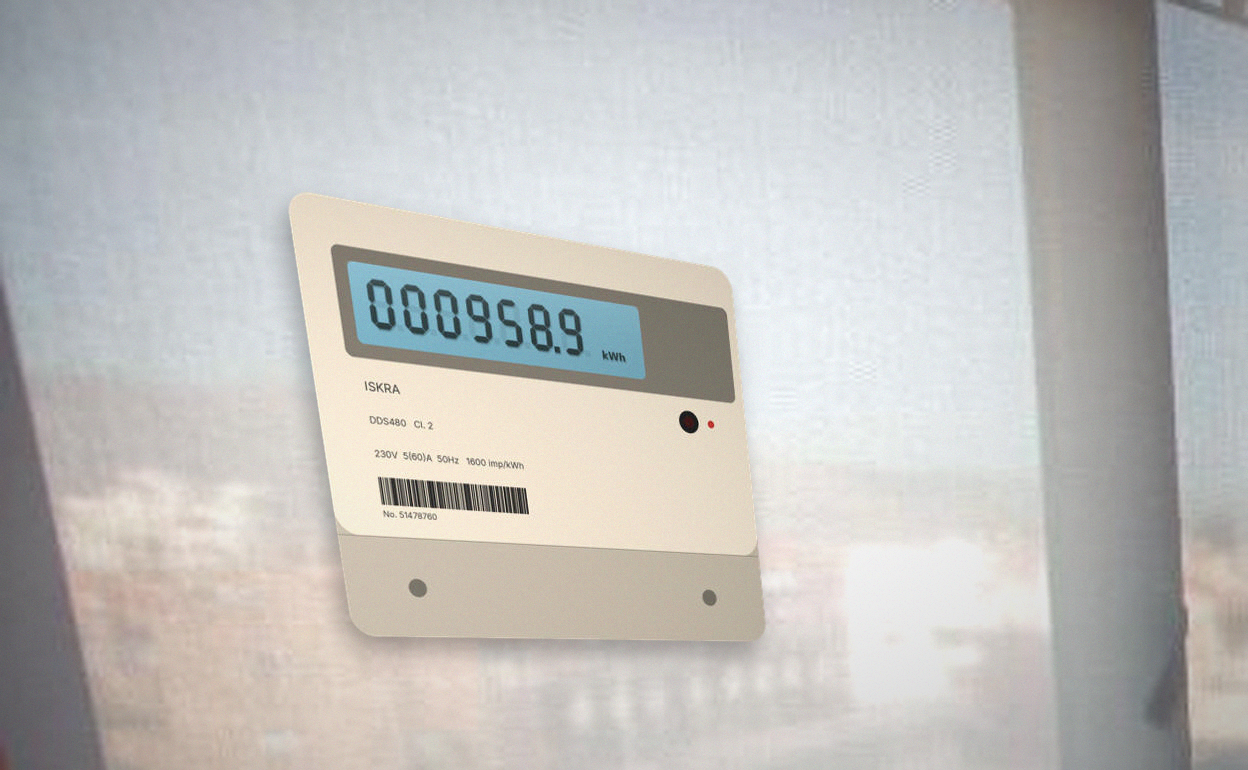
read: {"value": 958.9, "unit": "kWh"}
